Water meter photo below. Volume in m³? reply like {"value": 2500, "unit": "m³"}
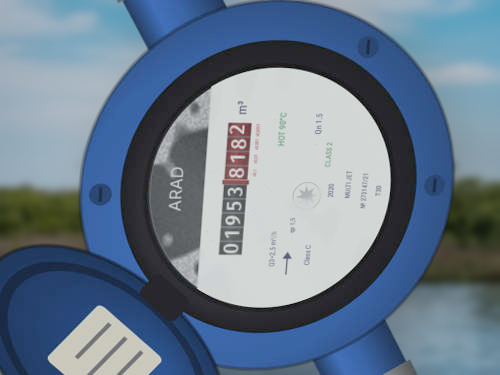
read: {"value": 1953.8182, "unit": "m³"}
